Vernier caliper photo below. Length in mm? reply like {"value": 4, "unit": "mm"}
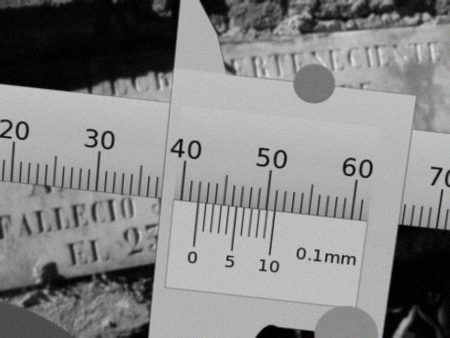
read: {"value": 42.0, "unit": "mm"}
